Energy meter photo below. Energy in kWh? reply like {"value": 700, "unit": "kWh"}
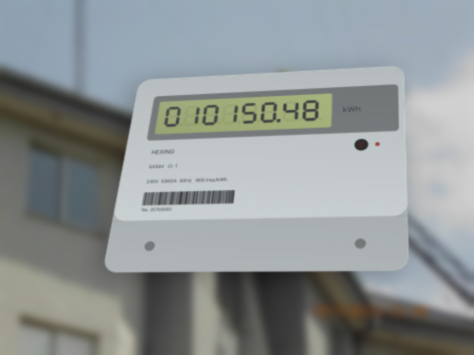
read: {"value": 10150.48, "unit": "kWh"}
